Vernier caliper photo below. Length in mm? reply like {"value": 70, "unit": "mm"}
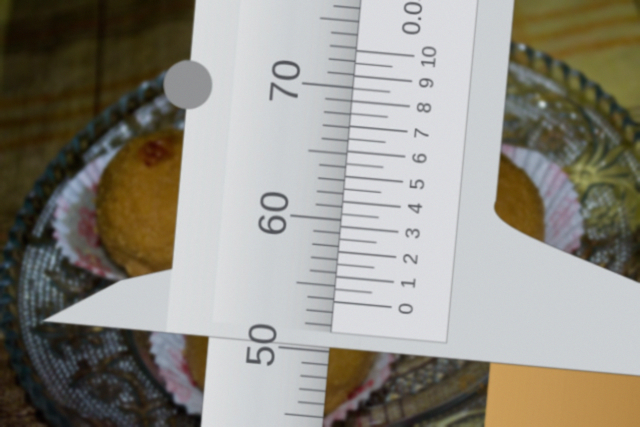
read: {"value": 53.8, "unit": "mm"}
